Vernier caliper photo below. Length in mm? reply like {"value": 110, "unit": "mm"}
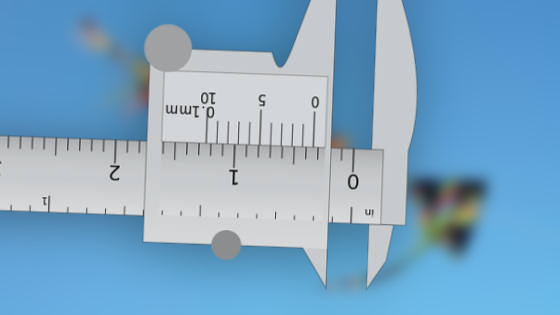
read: {"value": 3.4, "unit": "mm"}
